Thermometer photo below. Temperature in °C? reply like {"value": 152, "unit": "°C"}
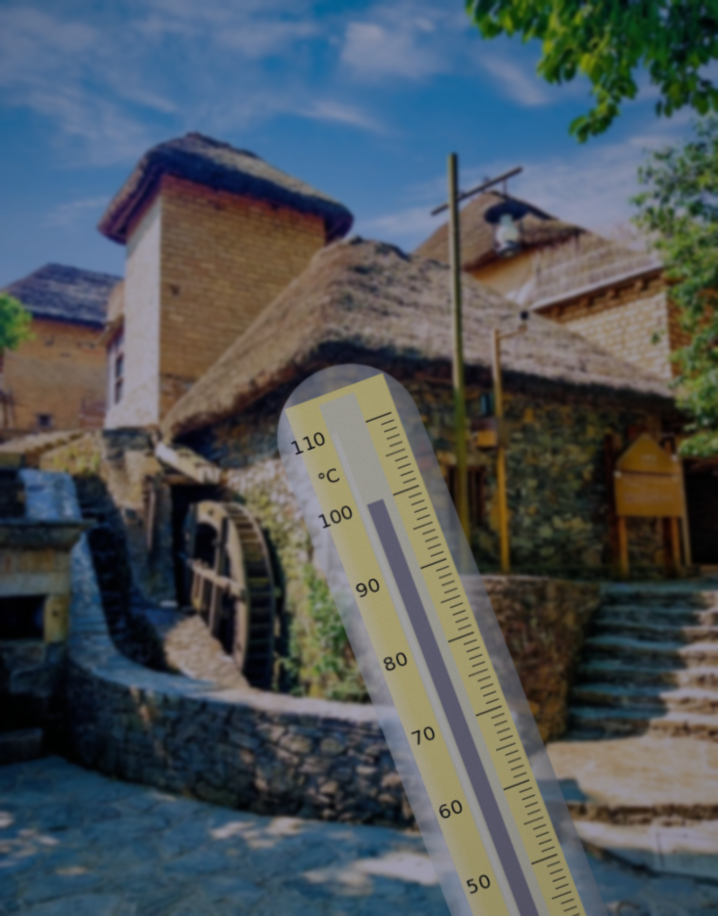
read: {"value": 100, "unit": "°C"}
